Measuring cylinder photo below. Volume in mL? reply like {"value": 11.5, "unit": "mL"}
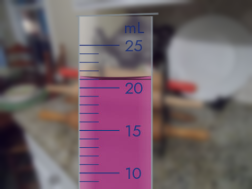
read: {"value": 21, "unit": "mL"}
